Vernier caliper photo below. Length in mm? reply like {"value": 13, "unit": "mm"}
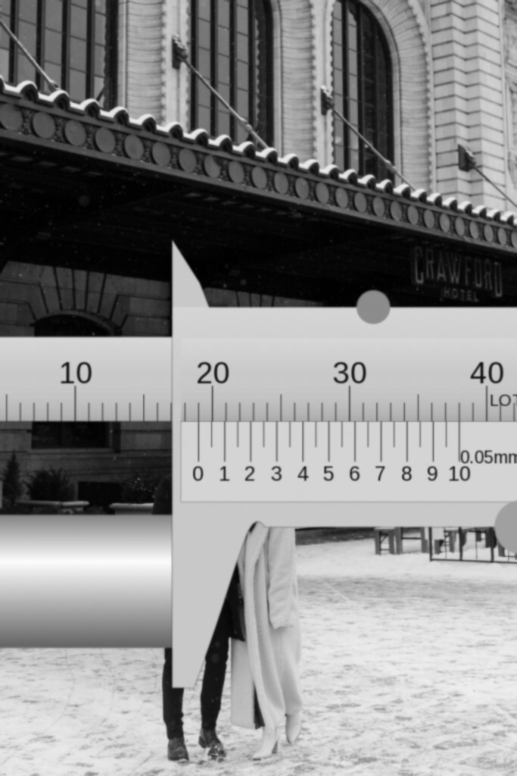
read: {"value": 19.0, "unit": "mm"}
